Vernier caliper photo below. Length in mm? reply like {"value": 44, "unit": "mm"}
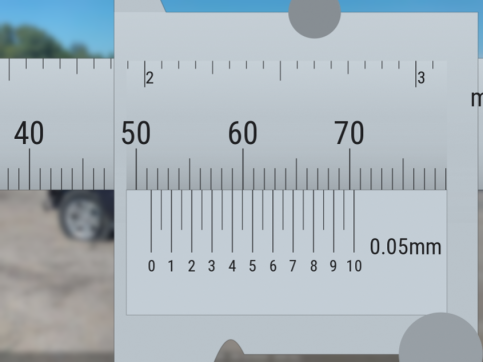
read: {"value": 51.4, "unit": "mm"}
